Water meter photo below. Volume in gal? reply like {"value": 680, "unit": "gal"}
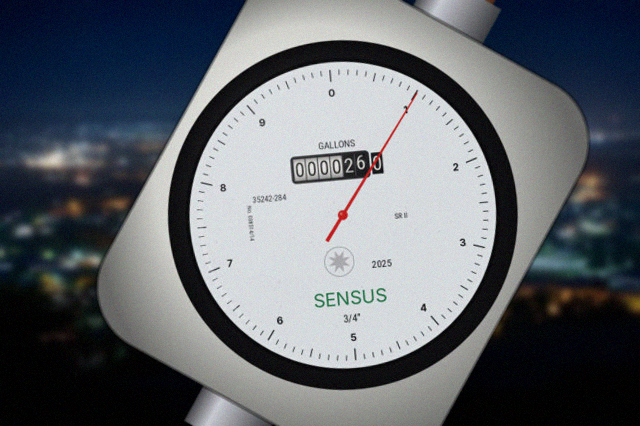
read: {"value": 261.0, "unit": "gal"}
